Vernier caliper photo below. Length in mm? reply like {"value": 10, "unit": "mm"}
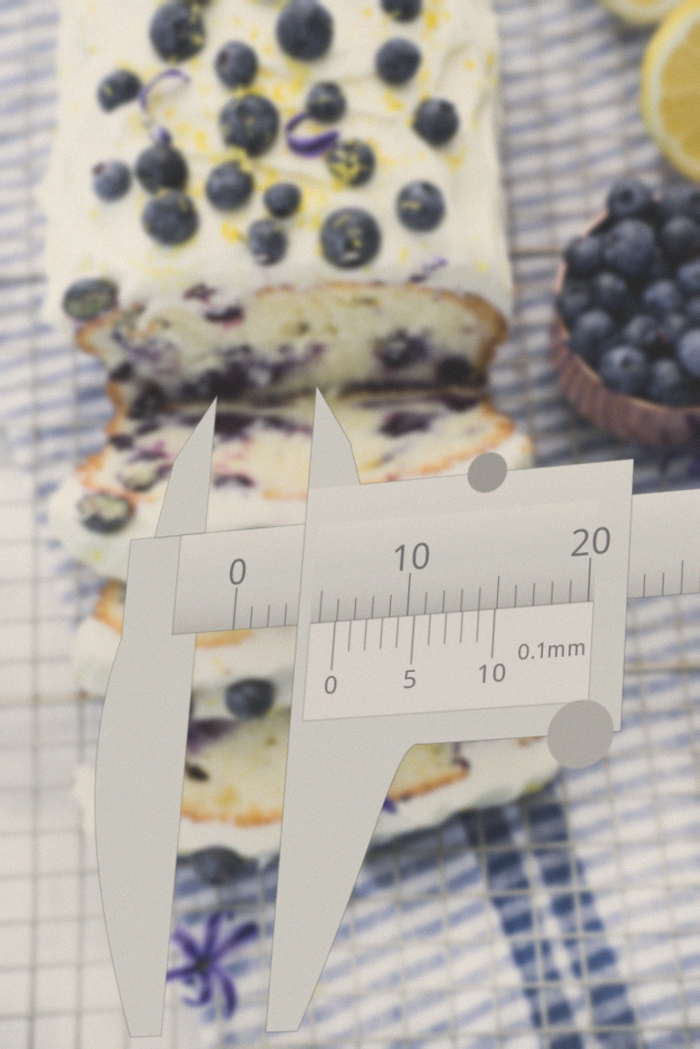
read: {"value": 5.9, "unit": "mm"}
